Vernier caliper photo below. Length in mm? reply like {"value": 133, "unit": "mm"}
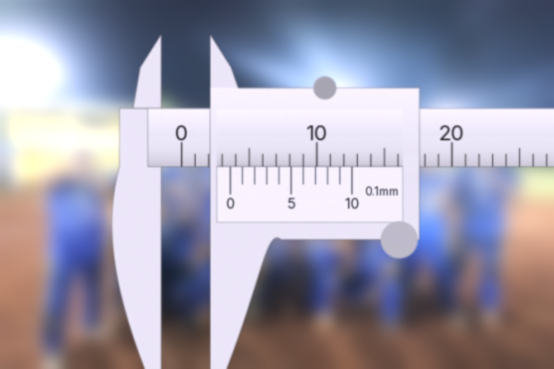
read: {"value": 3.6, "unit": "mm"}
